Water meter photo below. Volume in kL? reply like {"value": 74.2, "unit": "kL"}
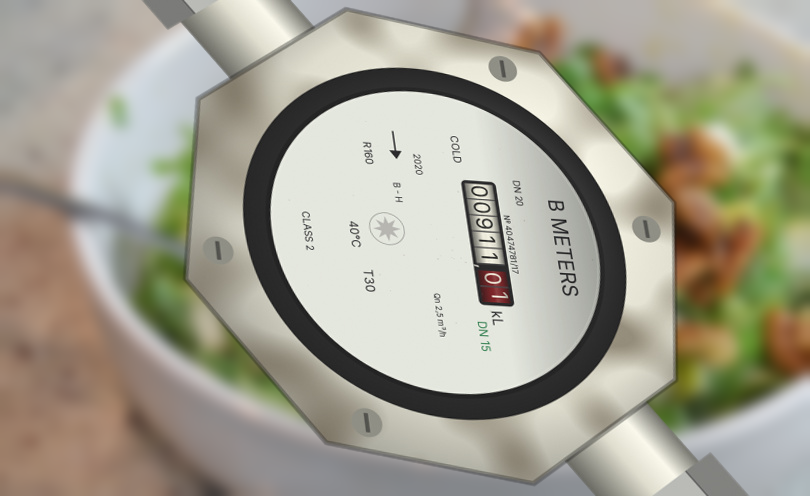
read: {"value": 911.01, "unit": "kL"}
